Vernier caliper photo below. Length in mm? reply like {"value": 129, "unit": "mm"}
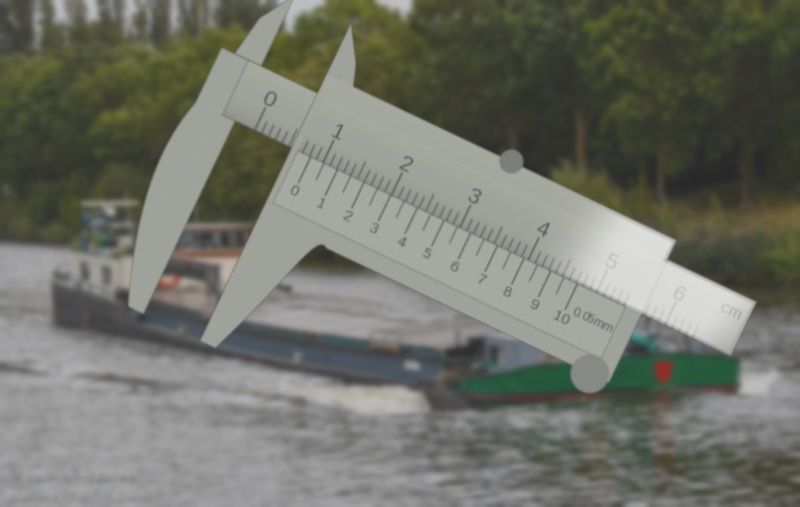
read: {"value": 8.2, "unit": "mm"}
